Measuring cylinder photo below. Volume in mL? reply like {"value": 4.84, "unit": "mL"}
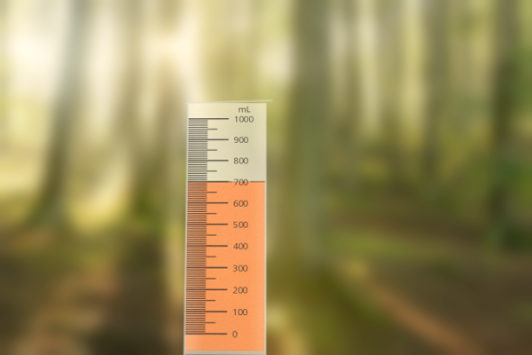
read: {"value": 700, "unit": "mL"}
